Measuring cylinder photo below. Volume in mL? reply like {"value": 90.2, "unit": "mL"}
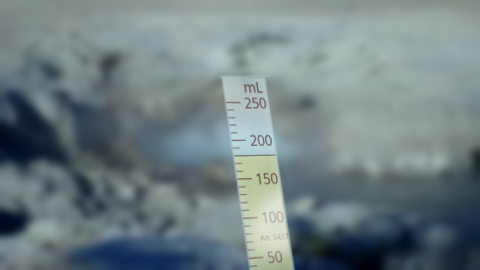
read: {"value": 180, "unit": "mL"}
